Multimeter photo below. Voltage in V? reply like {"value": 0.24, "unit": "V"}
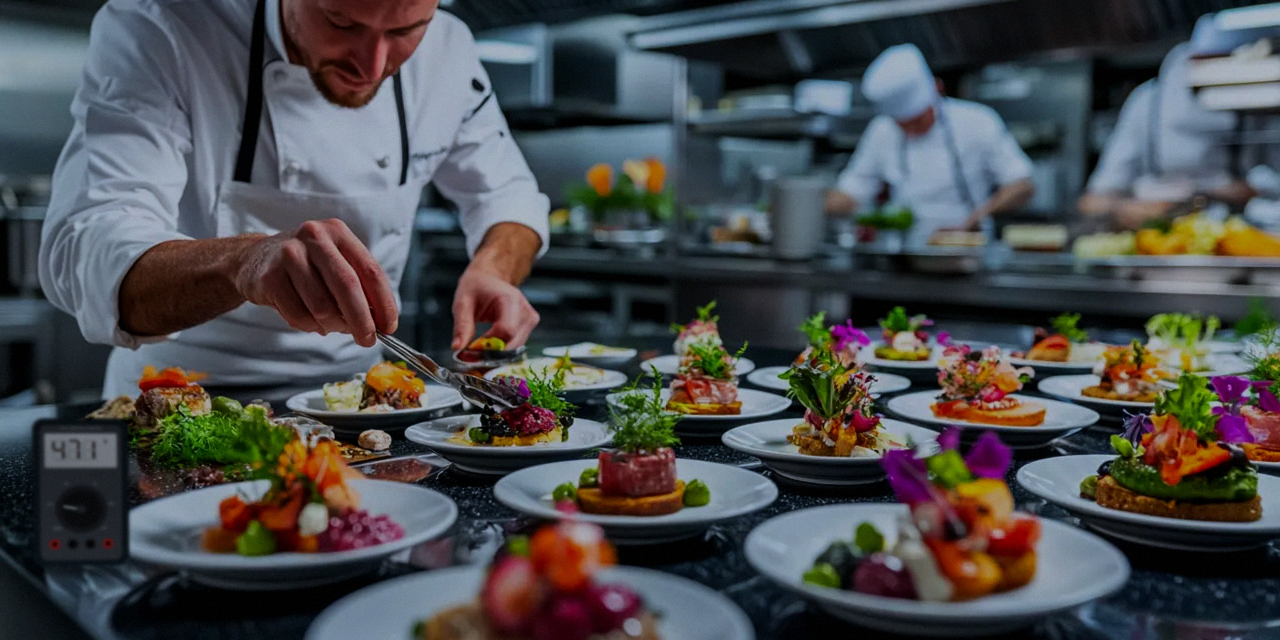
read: {"value": 471, "unit": "V"}
